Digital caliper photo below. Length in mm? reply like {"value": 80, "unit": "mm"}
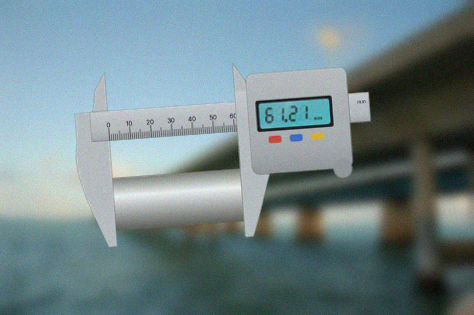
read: {"value": 61.21, "unit": "mm"}
